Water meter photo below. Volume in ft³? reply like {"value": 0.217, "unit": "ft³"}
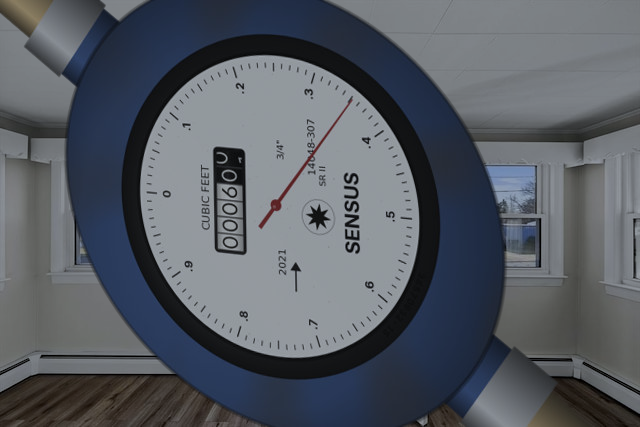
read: {"value": 600.35, "unit": "ft³"}
